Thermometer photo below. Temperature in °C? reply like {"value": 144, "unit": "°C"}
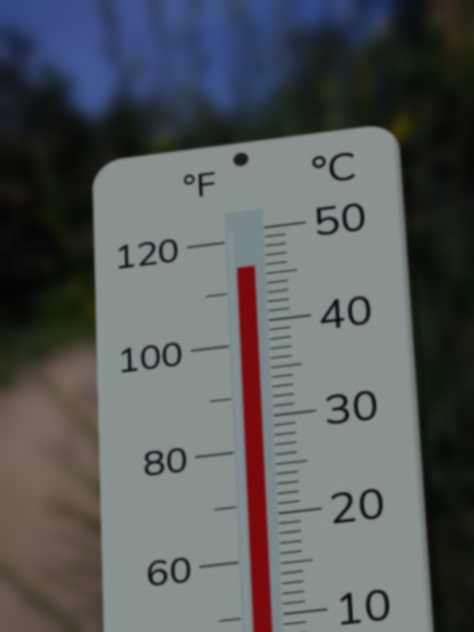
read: {"value": 46, "unit": "°C"}
